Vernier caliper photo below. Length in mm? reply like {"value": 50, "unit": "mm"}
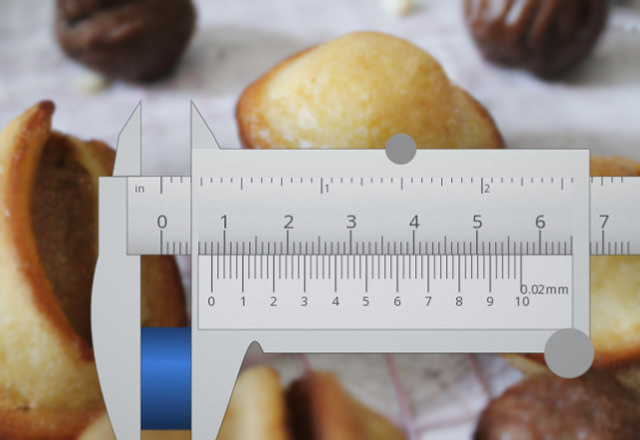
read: {"value": 8.0, "unit": "mm"}
